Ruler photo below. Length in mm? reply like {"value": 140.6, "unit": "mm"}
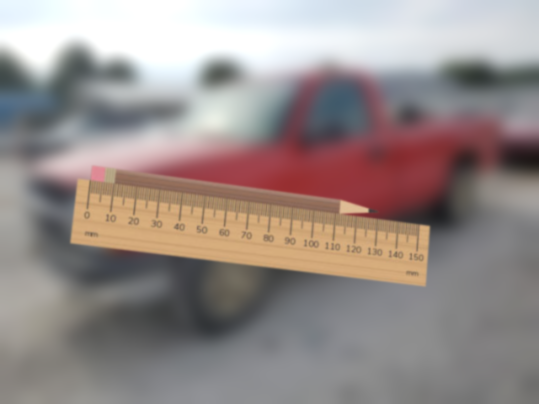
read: {"value": 130, "unit": "mm"}
